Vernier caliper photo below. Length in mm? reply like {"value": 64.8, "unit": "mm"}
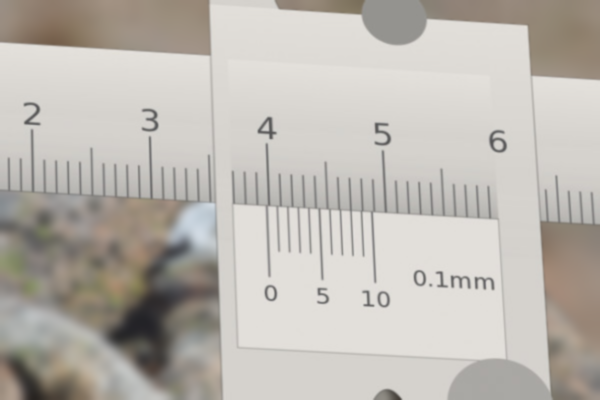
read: {"value": 39.8, "unit": "mm"}
